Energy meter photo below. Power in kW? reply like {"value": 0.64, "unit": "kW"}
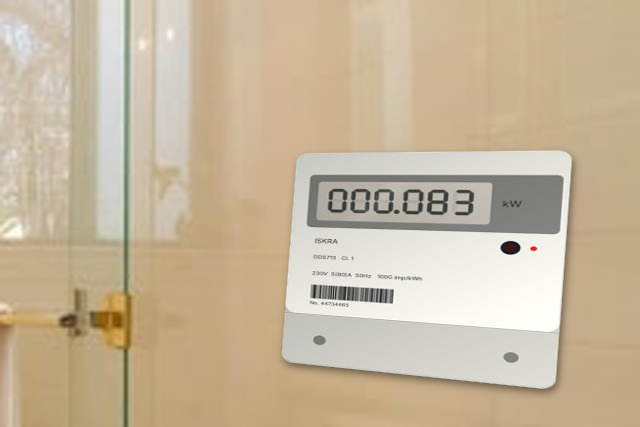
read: {"value": 0.083, "unit": "kW"}
